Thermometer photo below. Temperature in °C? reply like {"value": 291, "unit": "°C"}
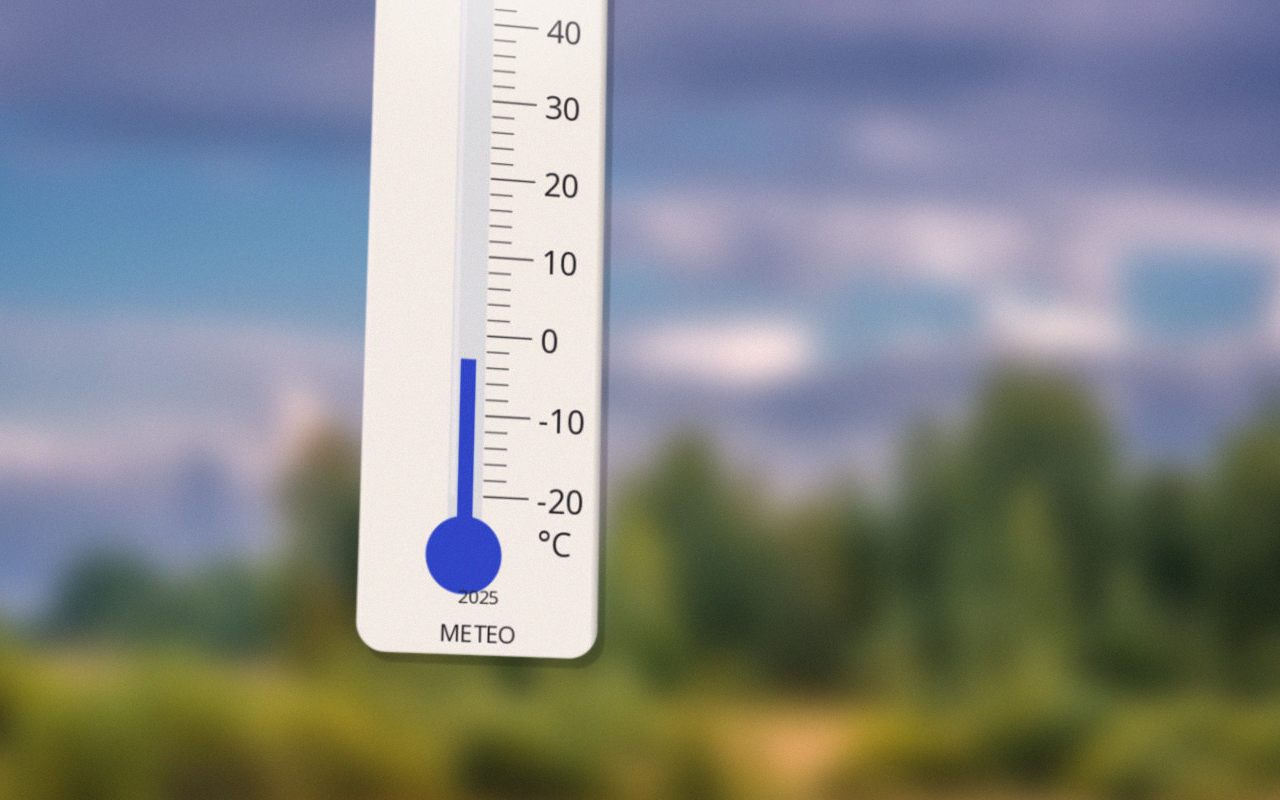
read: {"value": -3, "unit": "°C"}
